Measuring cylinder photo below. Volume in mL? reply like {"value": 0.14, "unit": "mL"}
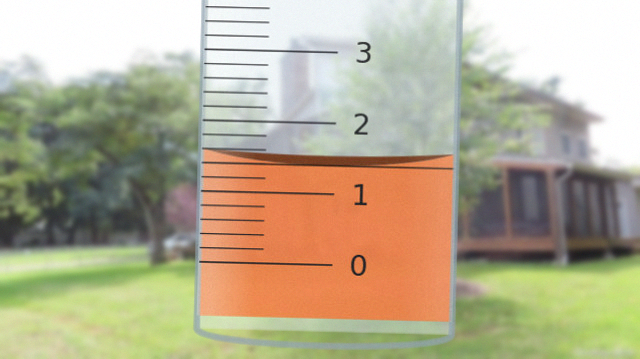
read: {"value": 1.4, "unit": "mL"}
